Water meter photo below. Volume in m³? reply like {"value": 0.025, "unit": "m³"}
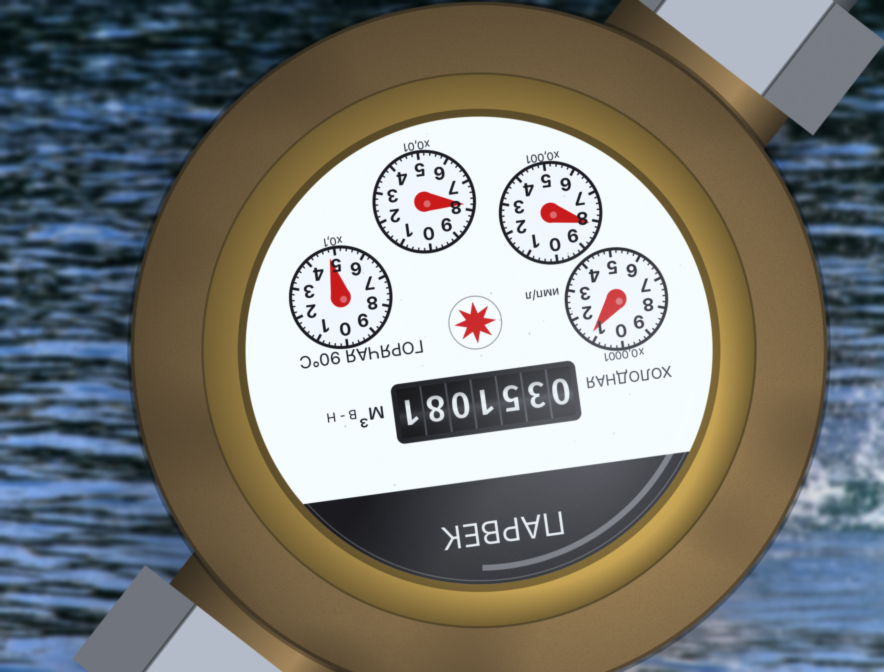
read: {"value": 351081.4781, "unit": "m³"}
